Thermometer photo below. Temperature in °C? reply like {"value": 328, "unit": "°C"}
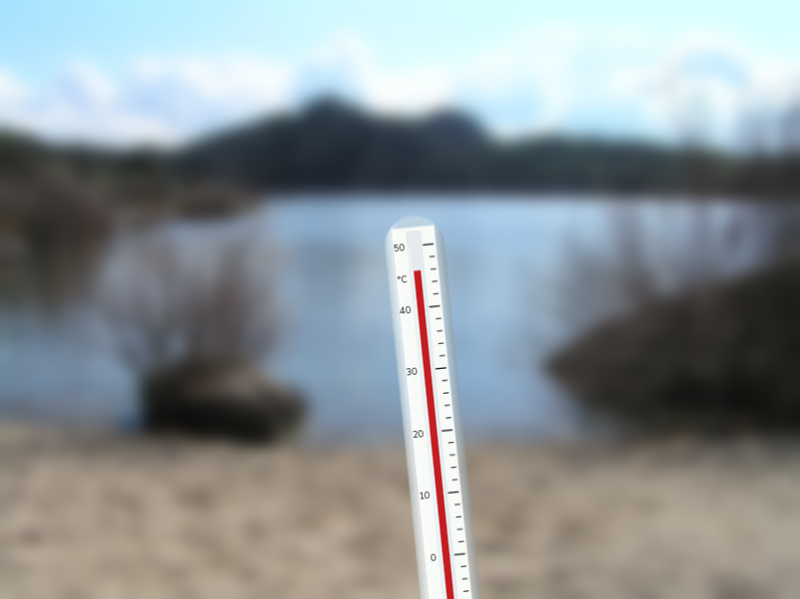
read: {"value": 46, "unit": "°C"}
